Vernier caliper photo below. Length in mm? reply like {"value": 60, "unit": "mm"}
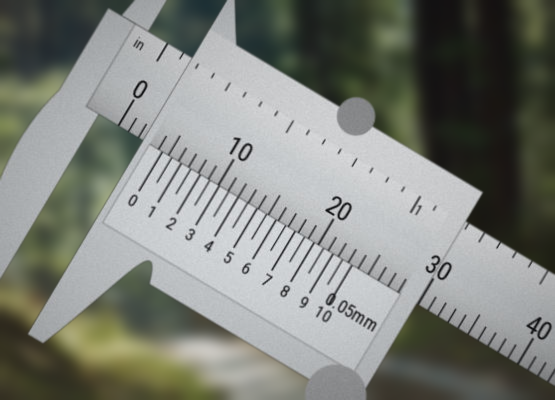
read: {"value": 4.4, "unit": "mm"}
